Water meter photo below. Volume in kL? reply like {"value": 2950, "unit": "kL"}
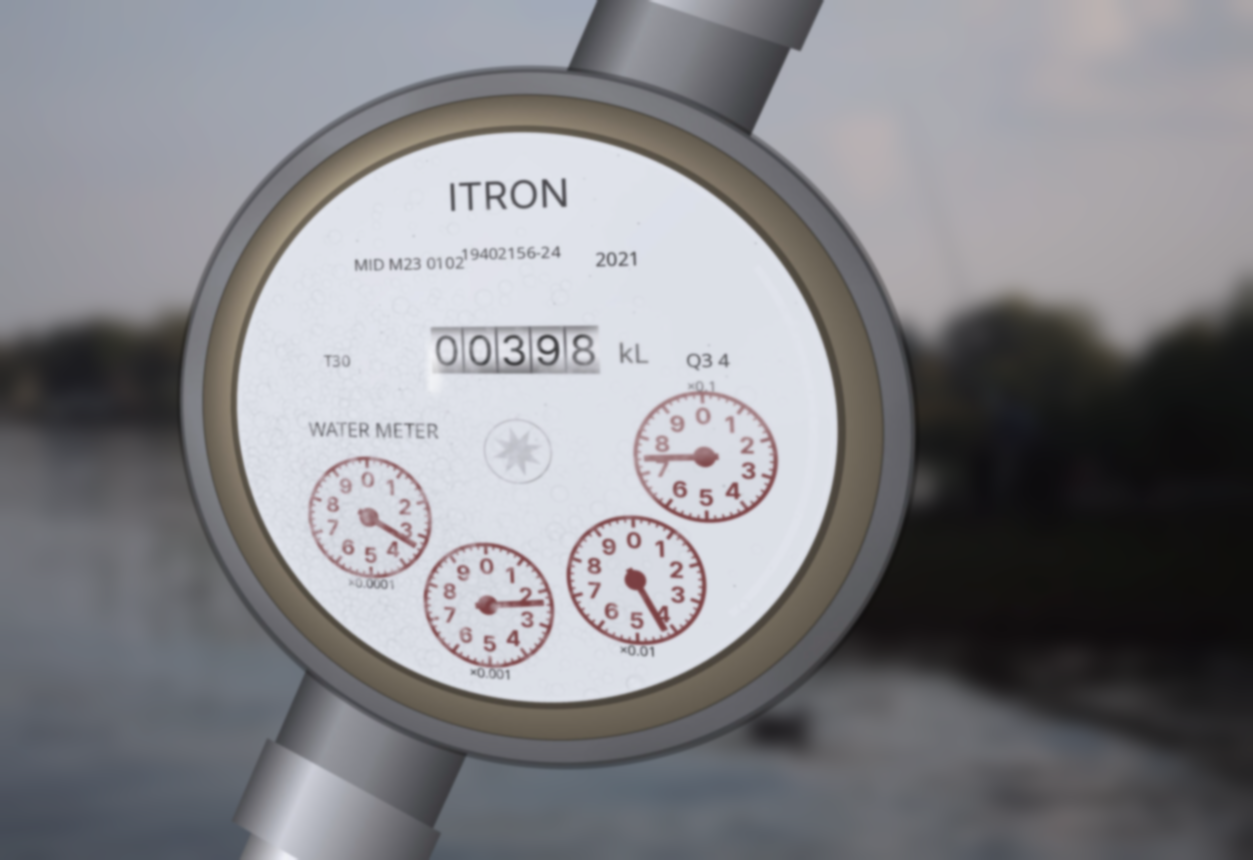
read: {"value": 398.7423, "unit": "kL"}
